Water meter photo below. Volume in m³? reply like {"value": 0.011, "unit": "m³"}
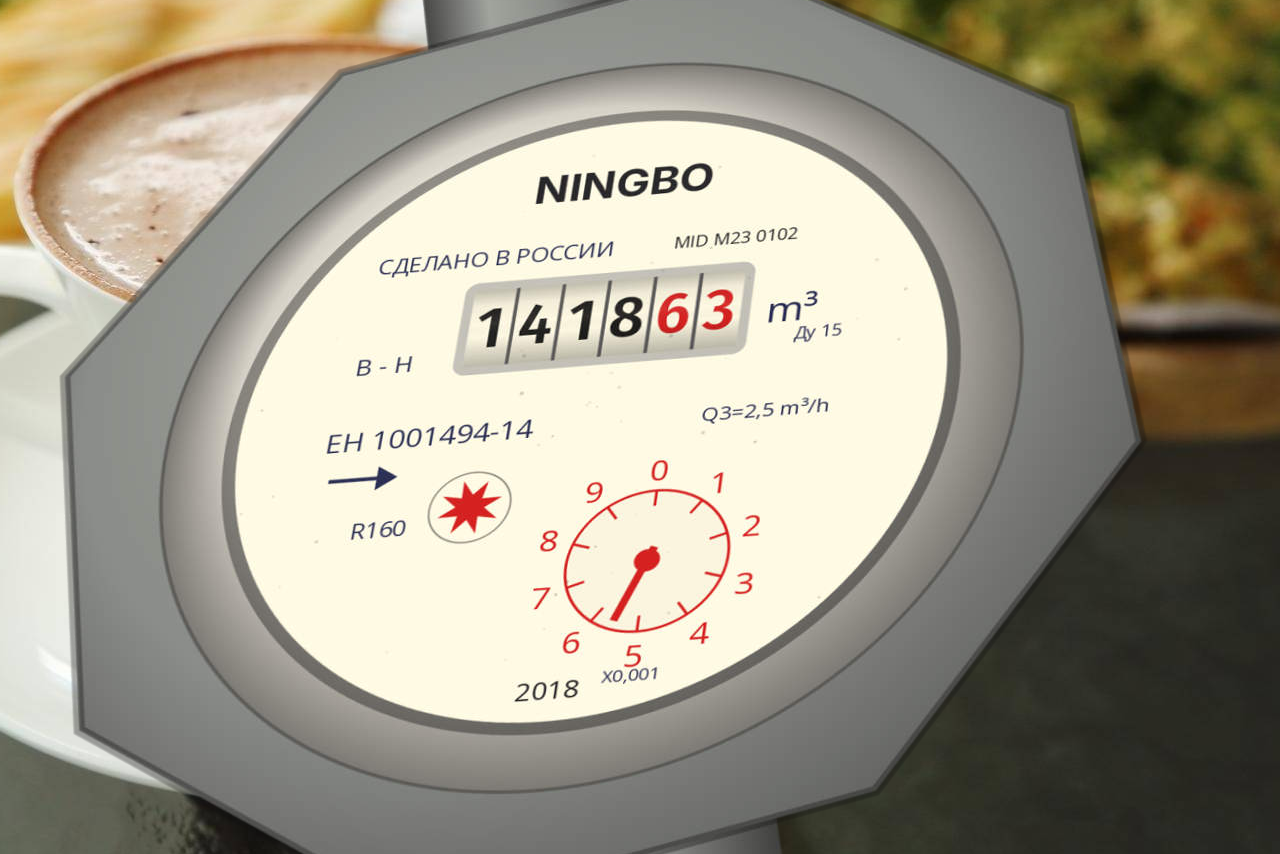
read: {"value": 1418.635, "unit": "m³"}
